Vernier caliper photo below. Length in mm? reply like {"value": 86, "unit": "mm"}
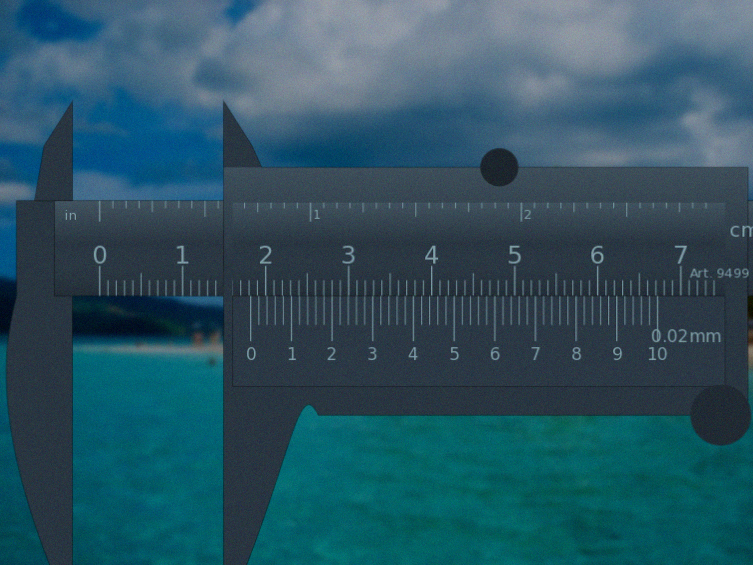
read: {"value": 18.2, "unit": "mm"}
